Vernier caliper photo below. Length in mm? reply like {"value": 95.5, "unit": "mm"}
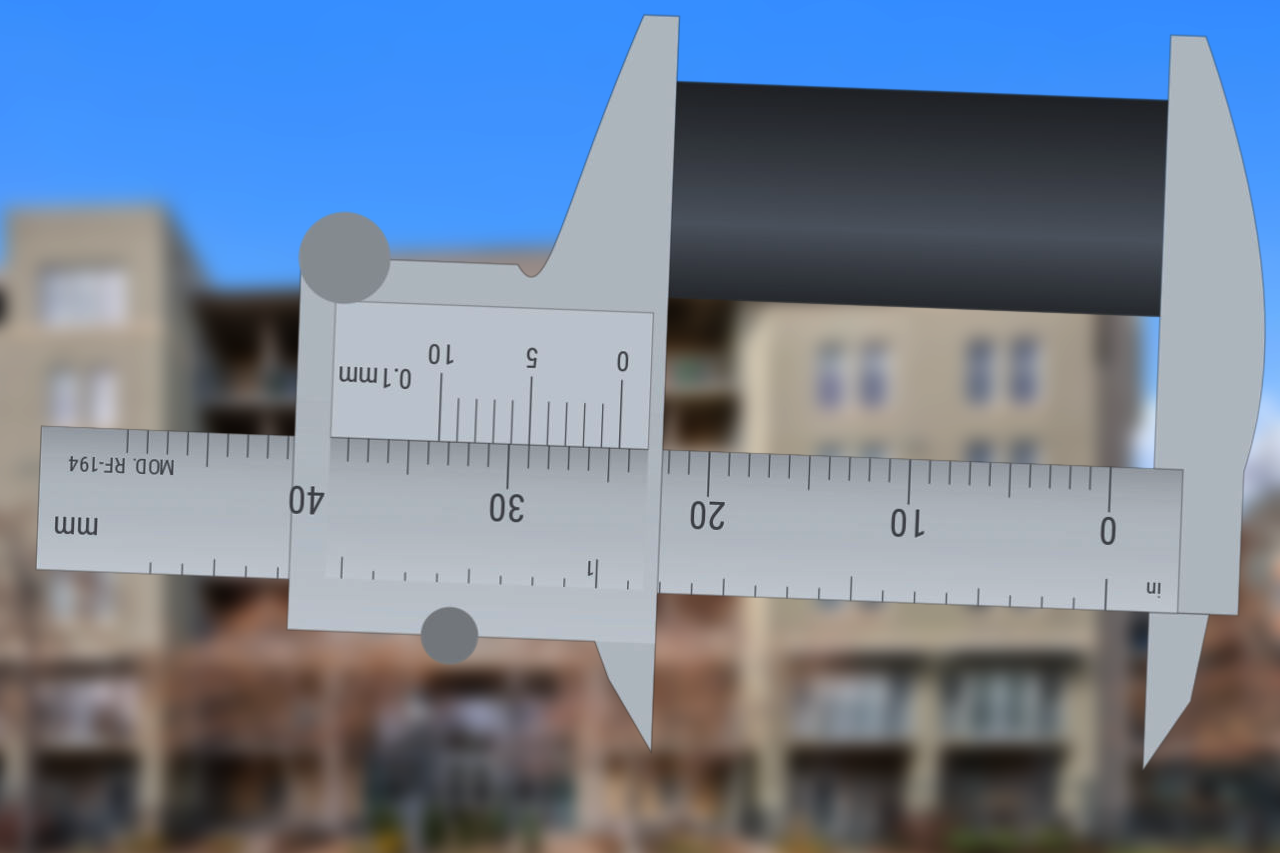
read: {"value": 24.5, "unit": "mm"}
